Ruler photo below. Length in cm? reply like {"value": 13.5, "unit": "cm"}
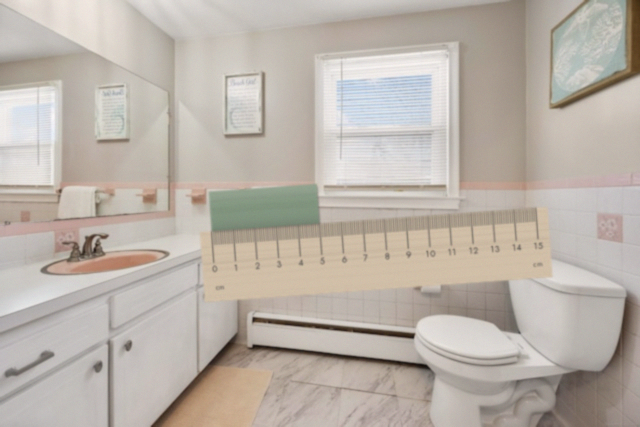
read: {"value": 5, "unit": "cm"}
